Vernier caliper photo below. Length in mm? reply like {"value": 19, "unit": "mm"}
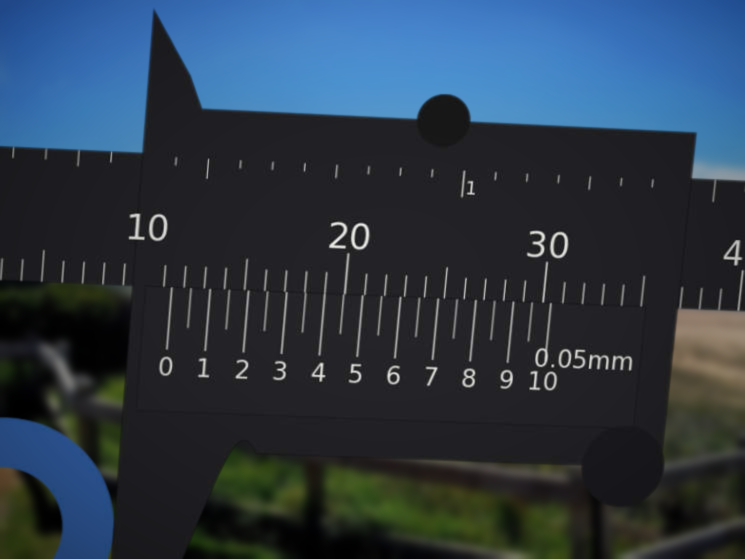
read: {"value": 11.4, "unit": "mm"}
